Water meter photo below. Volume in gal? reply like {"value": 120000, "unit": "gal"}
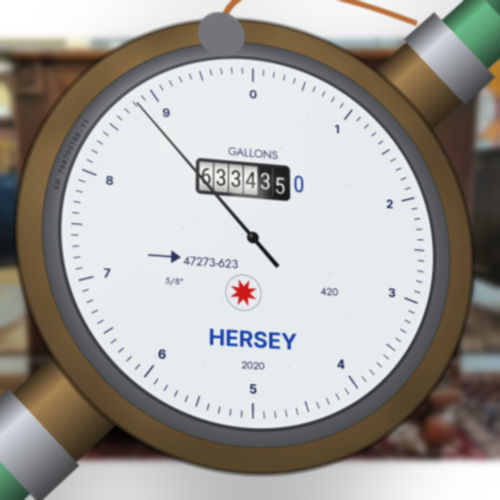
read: {"value": 6334348.8, "unit": "gal"}
